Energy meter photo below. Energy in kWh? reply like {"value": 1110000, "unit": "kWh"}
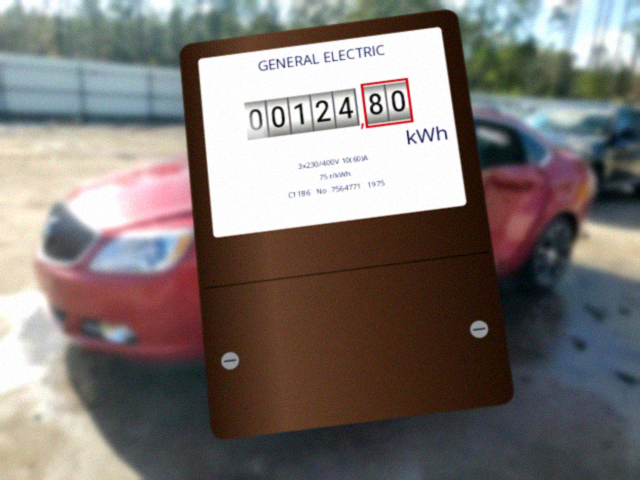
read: {"value": 124.80, "unit": "kWh"}
